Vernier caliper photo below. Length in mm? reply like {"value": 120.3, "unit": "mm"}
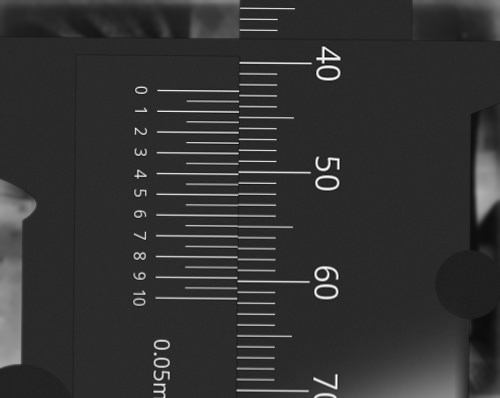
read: {"value": 42.6, "unit": "mm"}
